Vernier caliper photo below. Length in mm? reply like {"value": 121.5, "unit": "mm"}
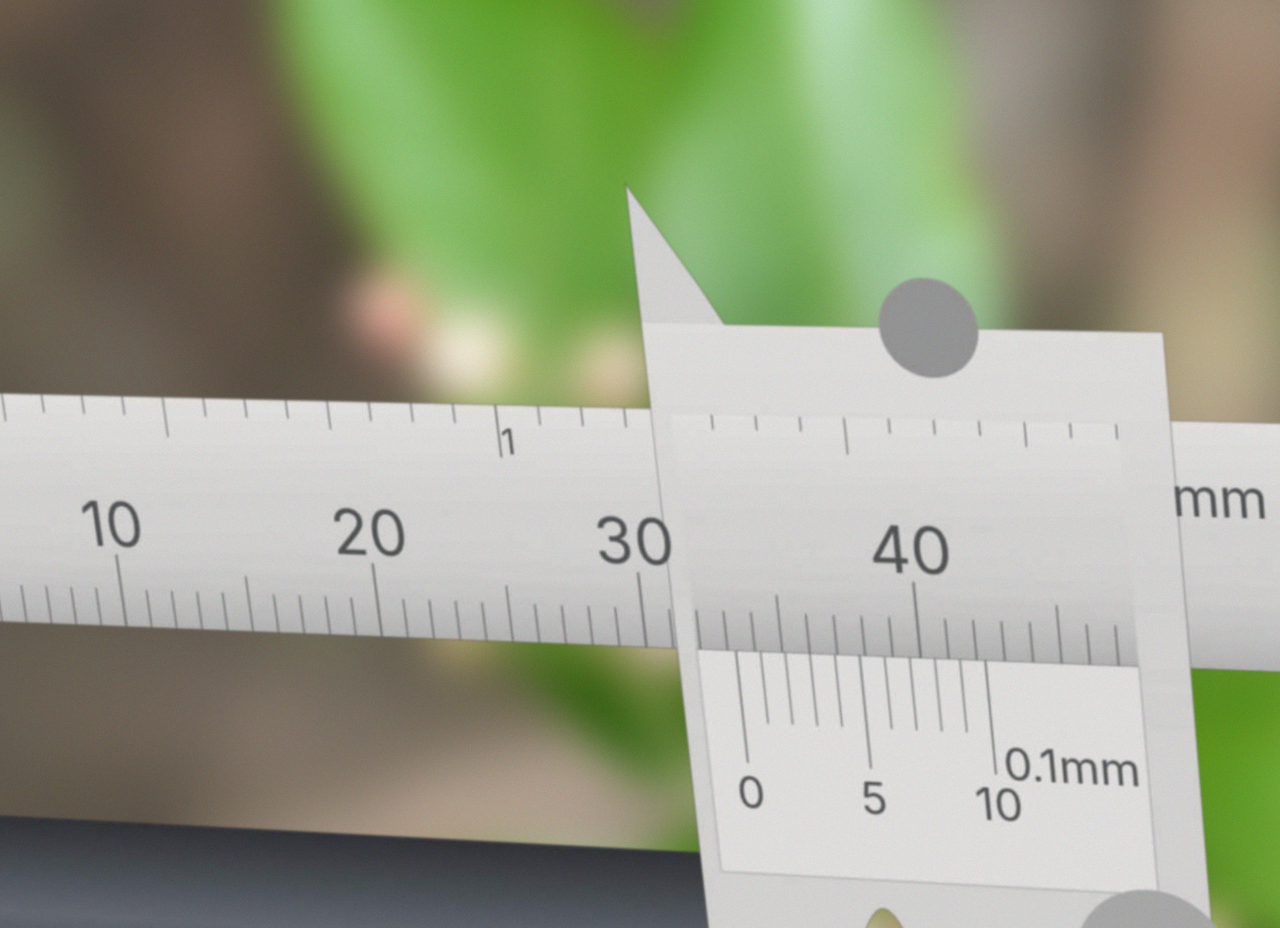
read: {"value": 33.3, "unit": "mm"}
